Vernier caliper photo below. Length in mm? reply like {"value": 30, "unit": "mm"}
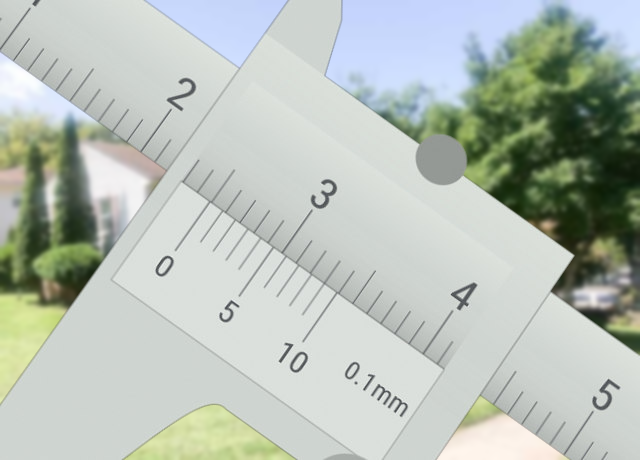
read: {"value": 24.9, "unit": "mm"}
